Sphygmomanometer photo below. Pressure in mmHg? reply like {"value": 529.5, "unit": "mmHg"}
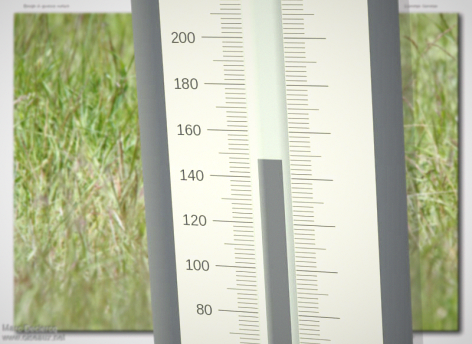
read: {"value": 148, "unit": "mmHg"}
